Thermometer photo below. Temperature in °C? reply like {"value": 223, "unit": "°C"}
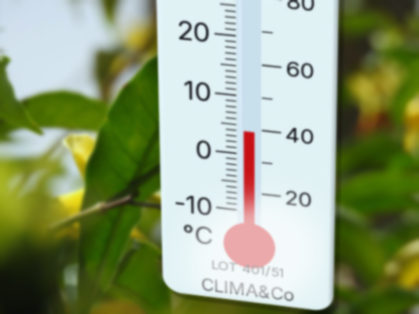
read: {"value": 4, "unit": "°C"}
